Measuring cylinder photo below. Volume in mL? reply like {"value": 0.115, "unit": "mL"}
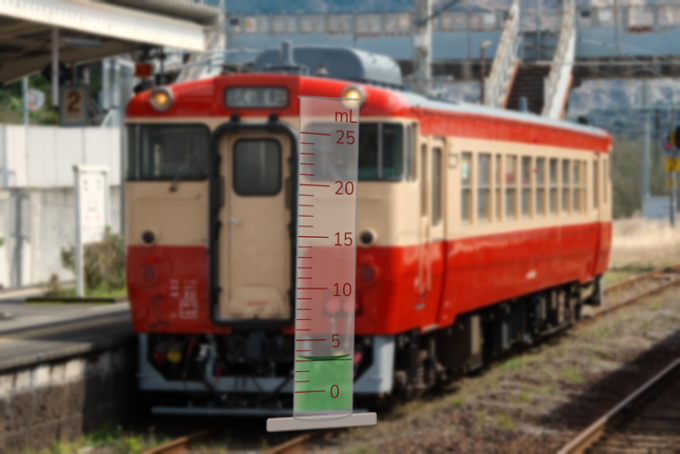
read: {"value": 3, "unit": "mL"}
